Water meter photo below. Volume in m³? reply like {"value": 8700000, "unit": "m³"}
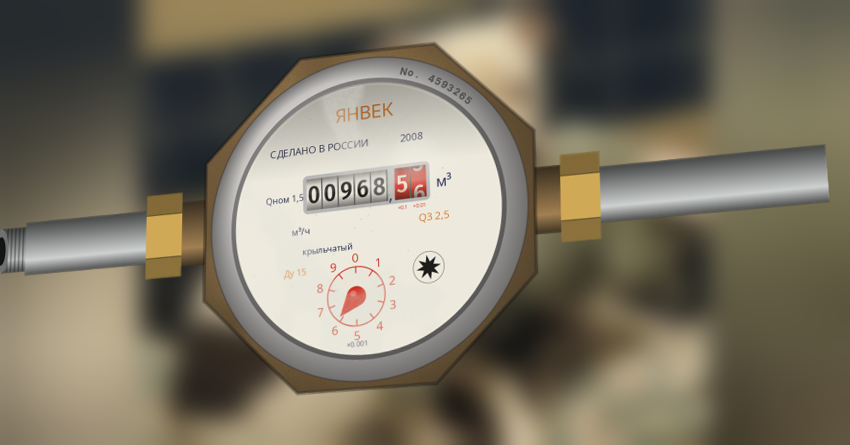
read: {"value": 968.556, "unit": "m³"}
